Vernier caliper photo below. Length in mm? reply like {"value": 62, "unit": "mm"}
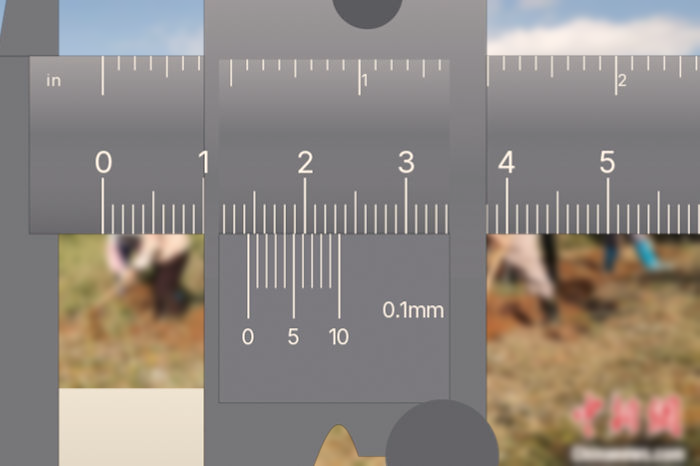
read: {"value": 14.4, "unit": "mm"}
